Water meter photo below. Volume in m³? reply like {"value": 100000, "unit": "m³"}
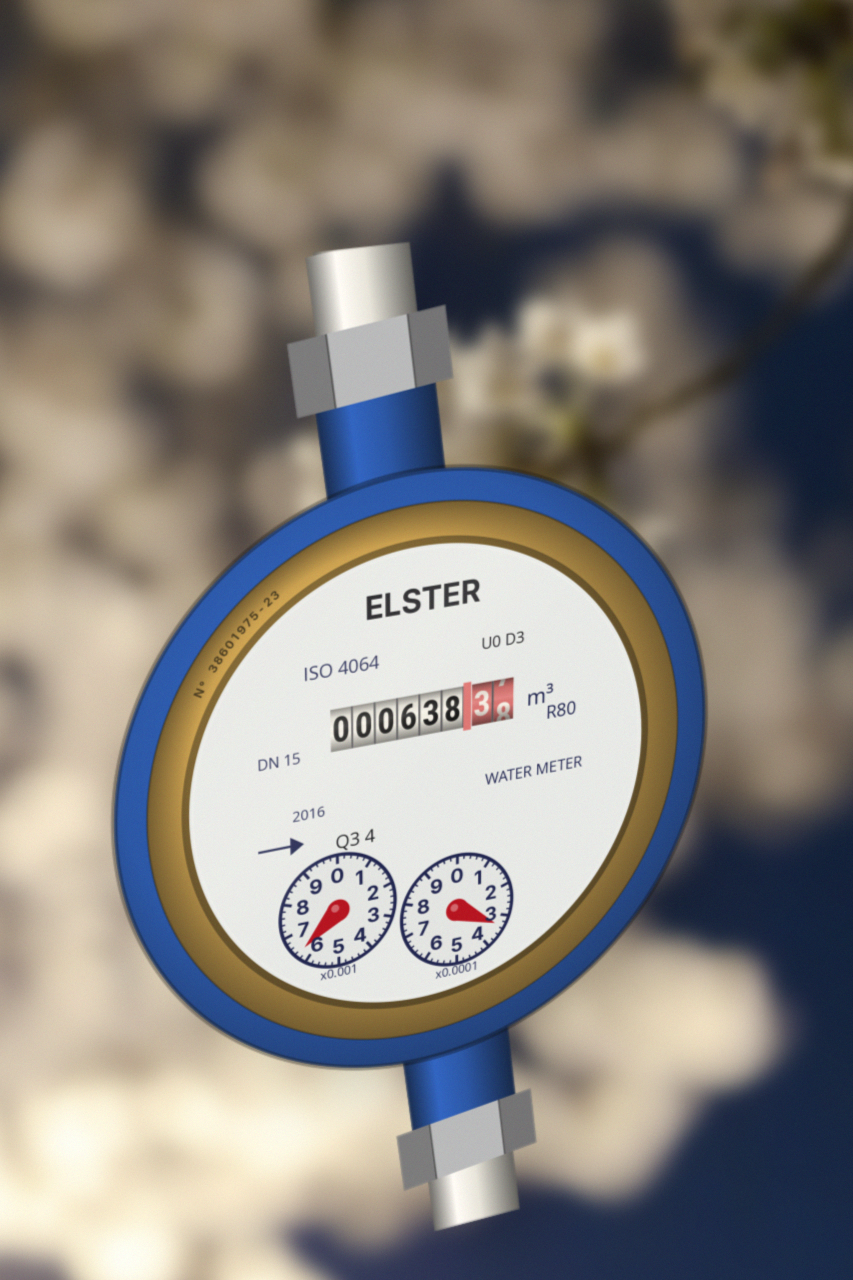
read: {"value": 638.3763, "unit": "m³"}
